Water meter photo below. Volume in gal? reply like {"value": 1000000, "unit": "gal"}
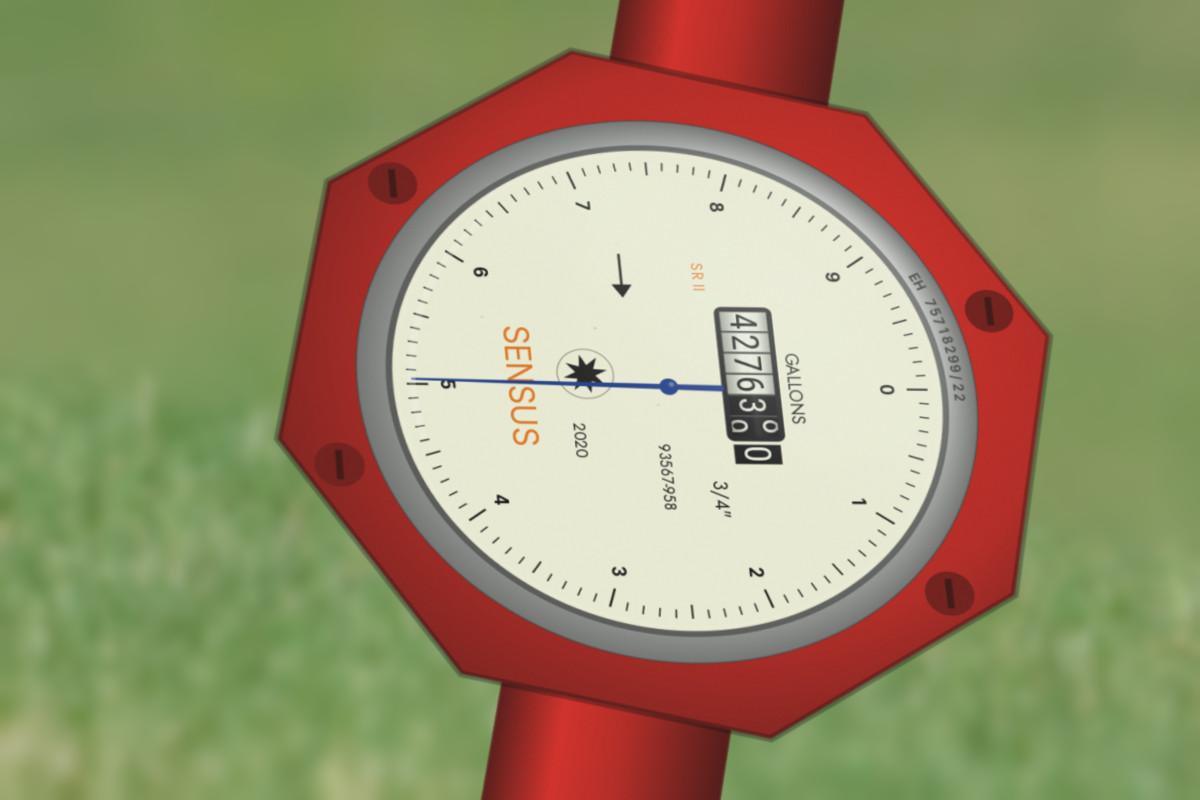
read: {"value": 4276385.0, "unit": "gal"}
